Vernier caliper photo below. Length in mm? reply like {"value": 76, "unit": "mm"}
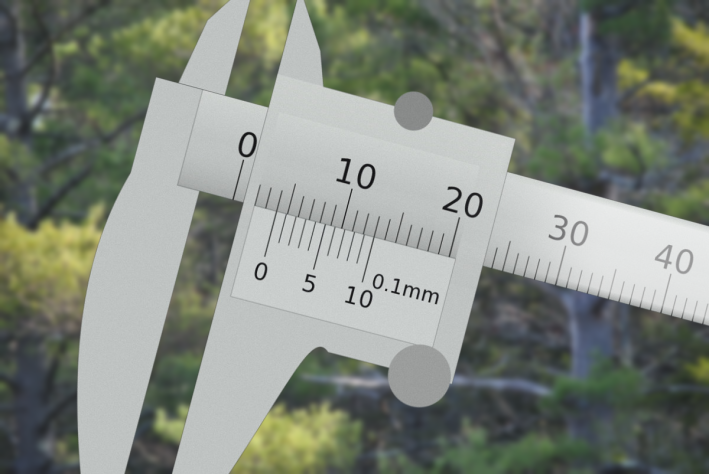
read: {"value": 4.0, "unit": "mm"}
